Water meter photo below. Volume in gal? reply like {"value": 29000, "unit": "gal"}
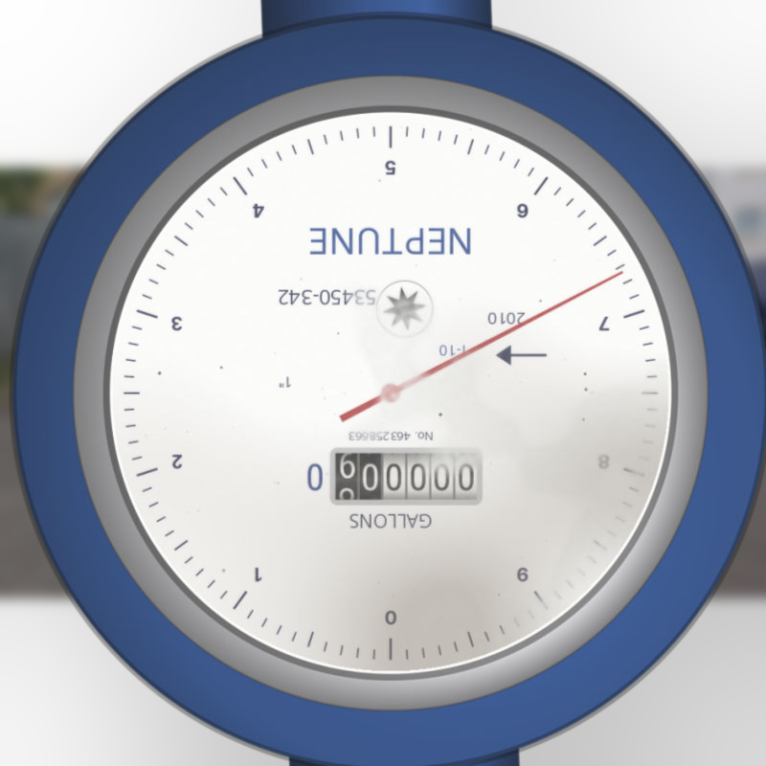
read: {"value": 86.7, "unit": "gal"}
